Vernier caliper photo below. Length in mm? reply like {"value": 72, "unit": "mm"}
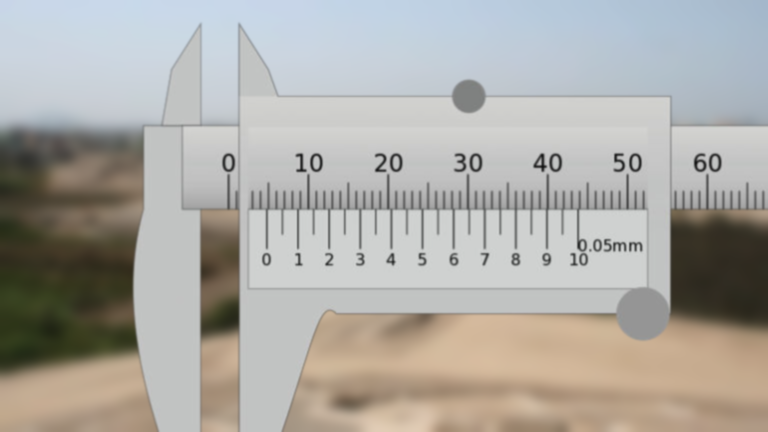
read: {"value": 4.8, "unit": "mm"}
